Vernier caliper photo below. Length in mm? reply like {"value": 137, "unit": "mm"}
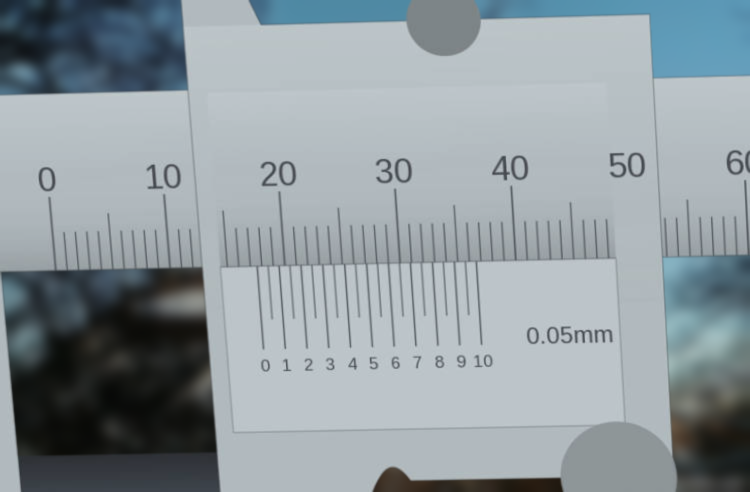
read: {"value": 17.6, "unit": "mm"}
